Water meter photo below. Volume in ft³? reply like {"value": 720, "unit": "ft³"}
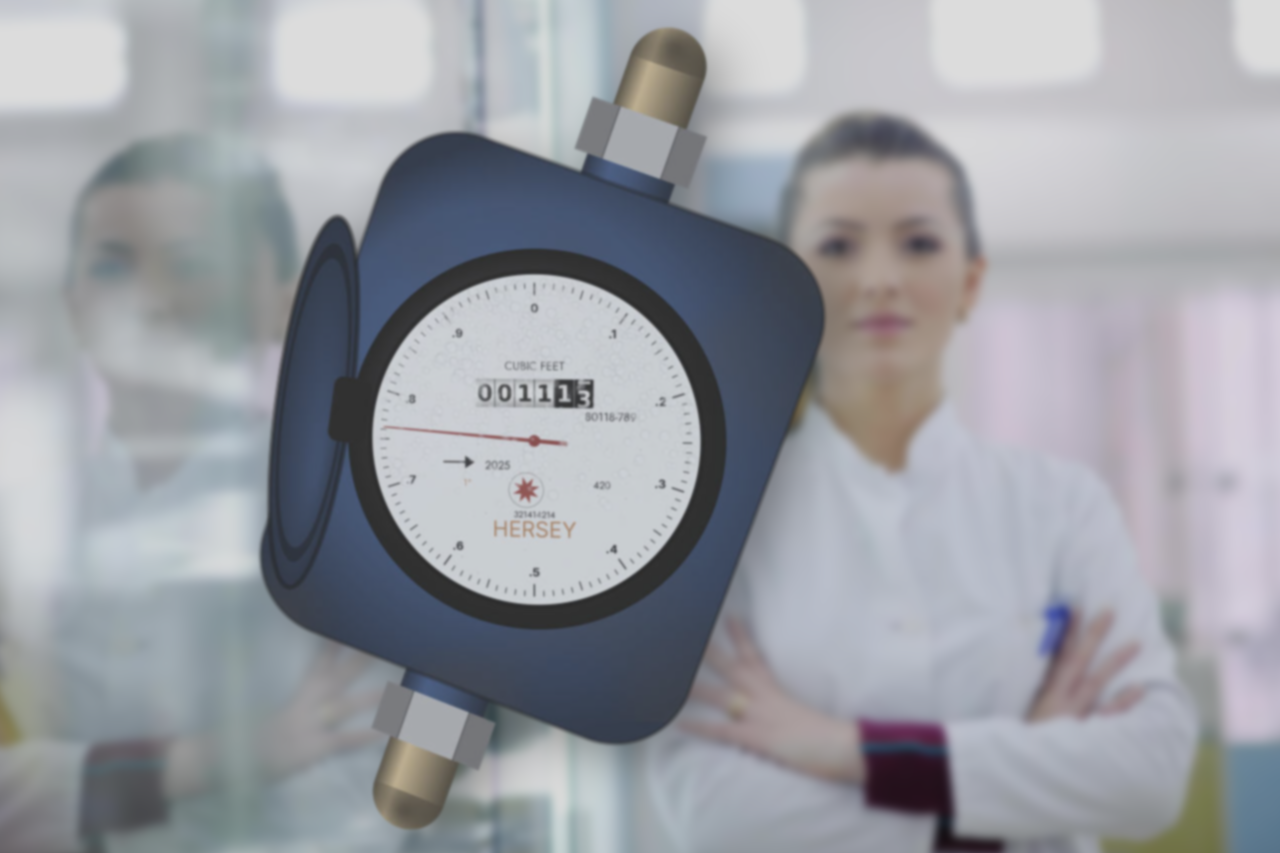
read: {"value": 1112.76, "unit": "ft³"}
